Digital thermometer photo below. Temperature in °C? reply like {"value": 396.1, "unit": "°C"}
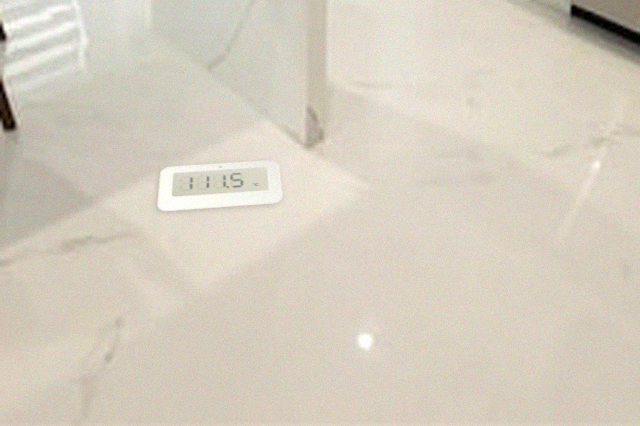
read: {"value": 111.5, "unit": "°C"}
